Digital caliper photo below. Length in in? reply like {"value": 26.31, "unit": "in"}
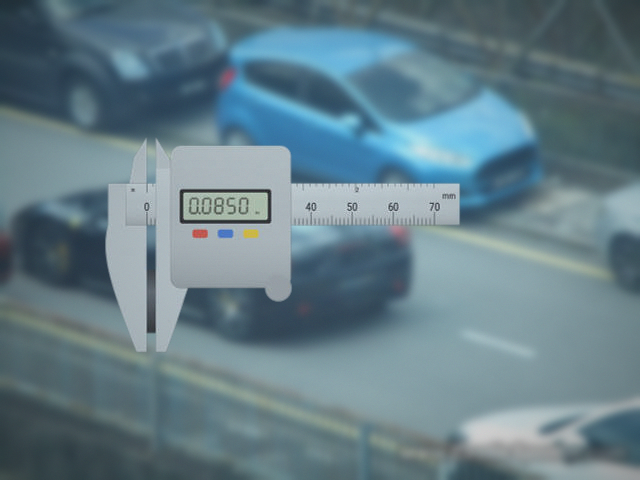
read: {"value": 0.0850, "unit": "in"}
